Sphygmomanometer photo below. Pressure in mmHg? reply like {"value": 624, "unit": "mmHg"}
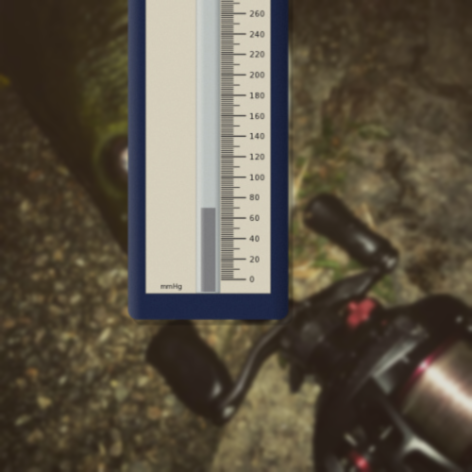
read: {"value": 70, "unit": "mmHg"}
